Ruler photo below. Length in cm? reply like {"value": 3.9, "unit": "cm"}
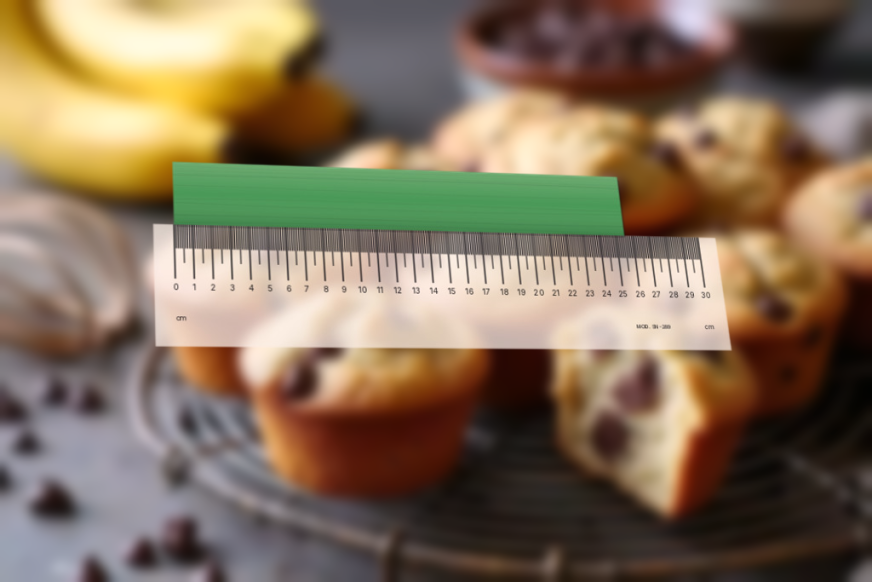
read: {"value": 25.5, "unit": "cm"}
